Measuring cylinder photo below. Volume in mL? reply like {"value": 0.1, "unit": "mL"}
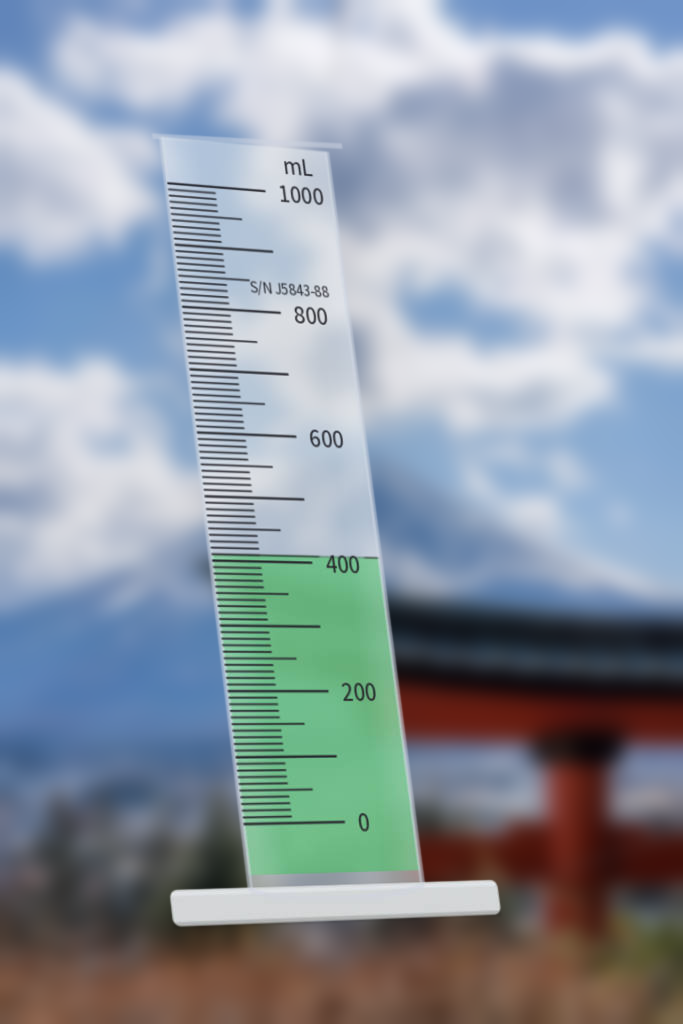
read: {"value": 410, "unit": "mL"}
